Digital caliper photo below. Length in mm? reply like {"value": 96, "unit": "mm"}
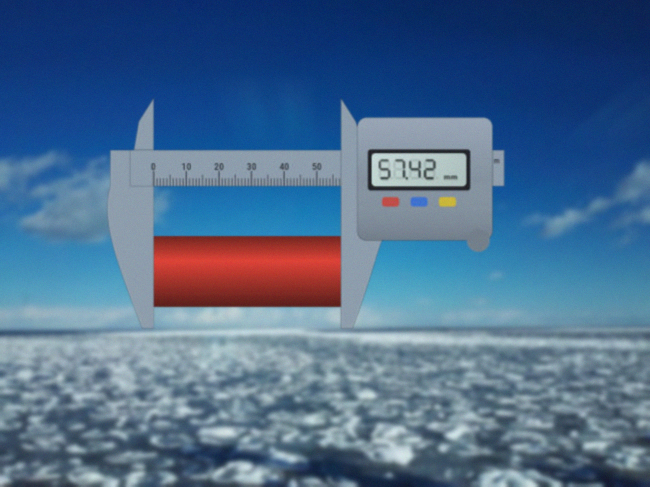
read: {"value": 57.42, "unit": "mm"}
